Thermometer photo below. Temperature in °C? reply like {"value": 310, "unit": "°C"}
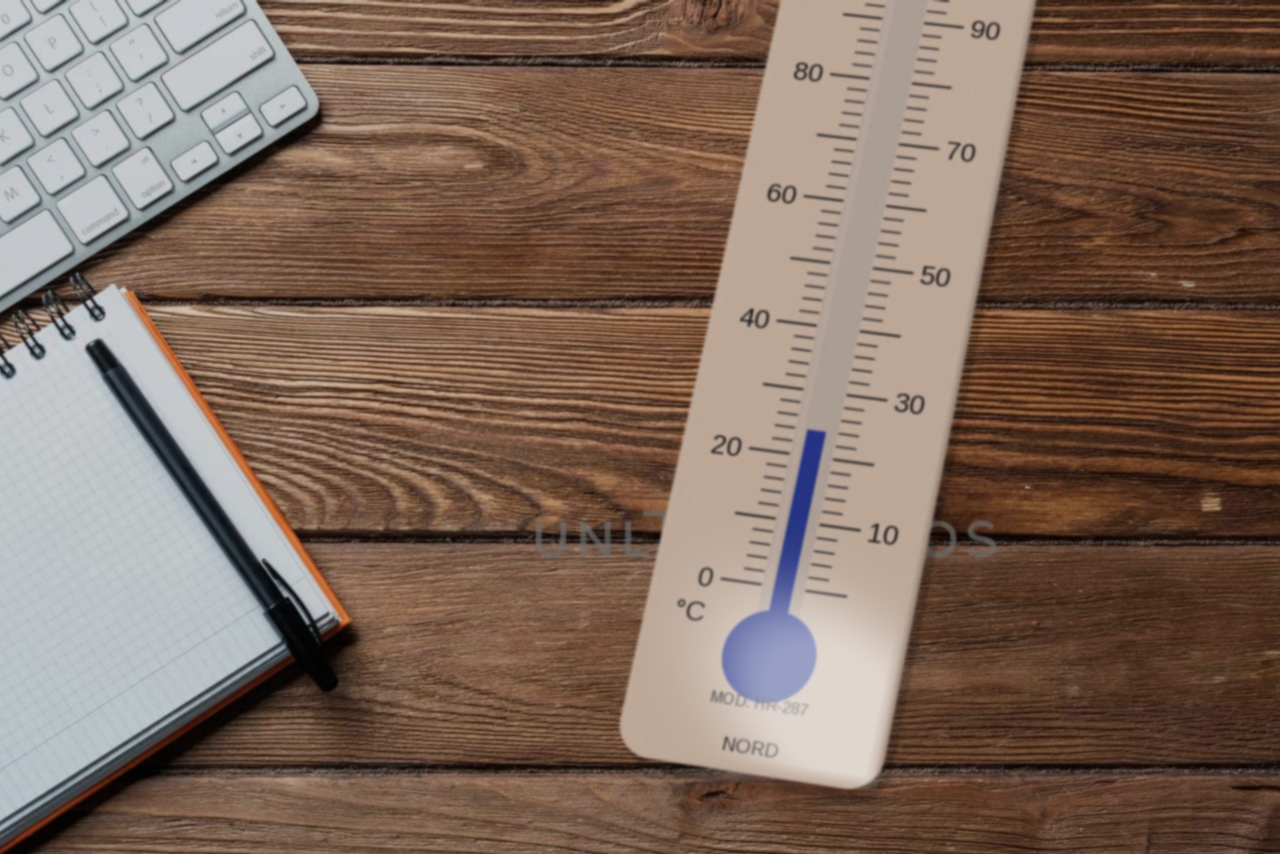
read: {"value": 24, "unit": "°C"}
